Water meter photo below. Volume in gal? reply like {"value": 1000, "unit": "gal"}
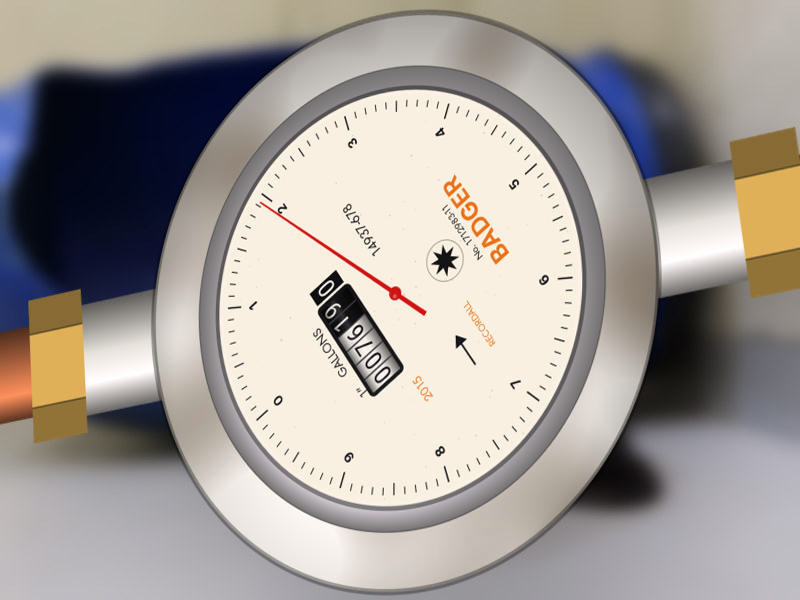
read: {"value": 76191.9, "unit": "gal"}
